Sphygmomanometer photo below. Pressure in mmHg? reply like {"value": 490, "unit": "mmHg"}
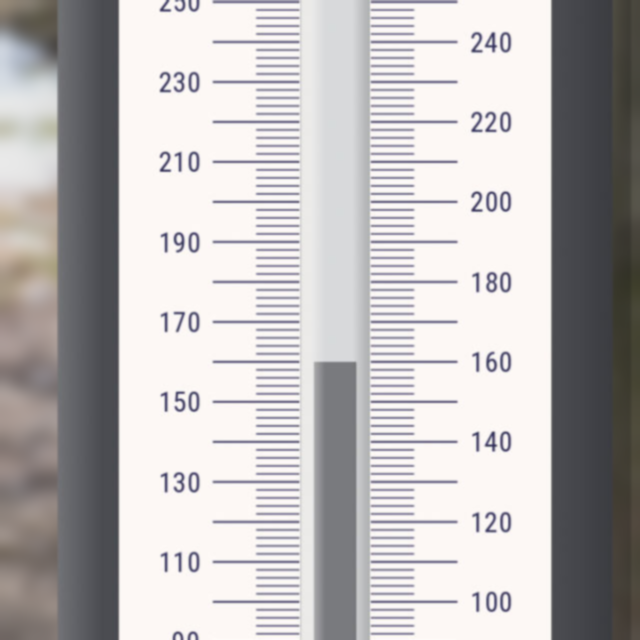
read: {"value": 160, "unit": "mmHg"}
